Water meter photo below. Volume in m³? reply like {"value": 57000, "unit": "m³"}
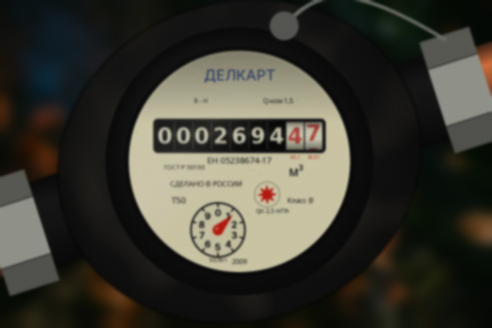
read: {"value": 2694.471, "unit": "m³"}
